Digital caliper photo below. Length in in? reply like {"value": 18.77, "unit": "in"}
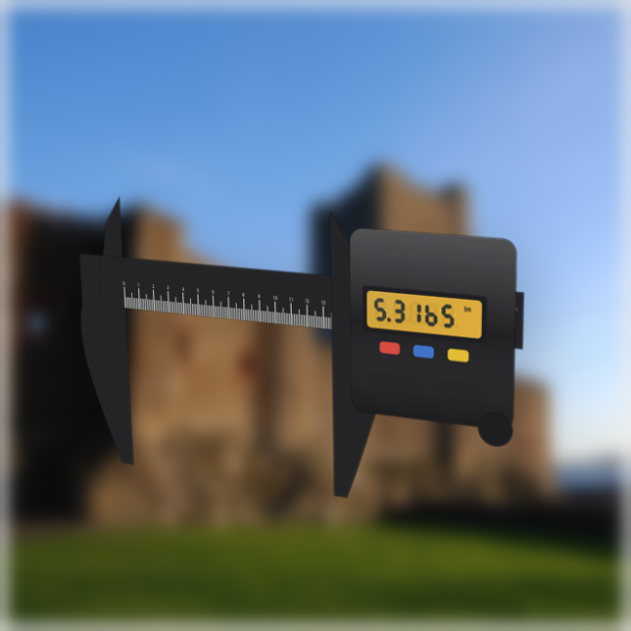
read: {"value": 5.3165, "unit": "in"}
